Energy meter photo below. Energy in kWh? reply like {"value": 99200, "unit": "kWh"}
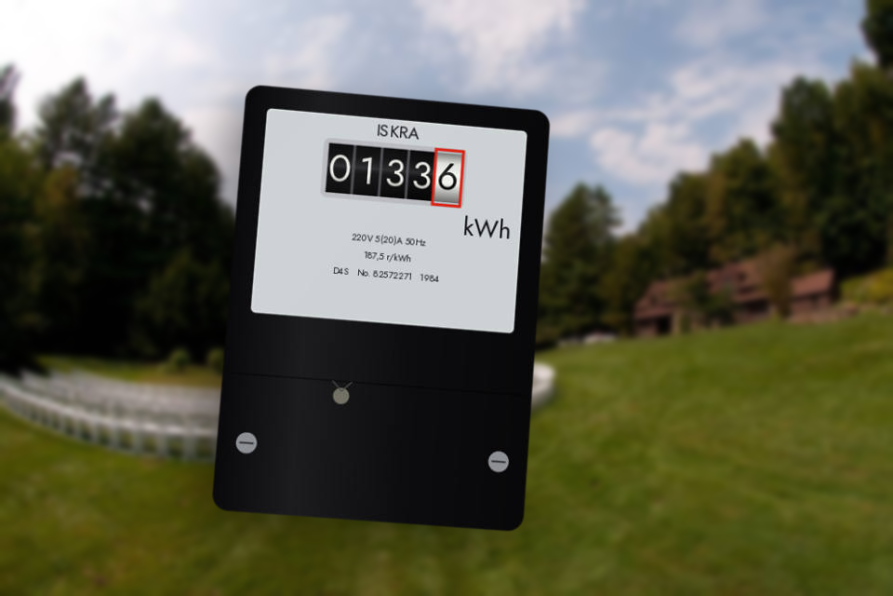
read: {"value": 133.6, "unit": "kWh"}
